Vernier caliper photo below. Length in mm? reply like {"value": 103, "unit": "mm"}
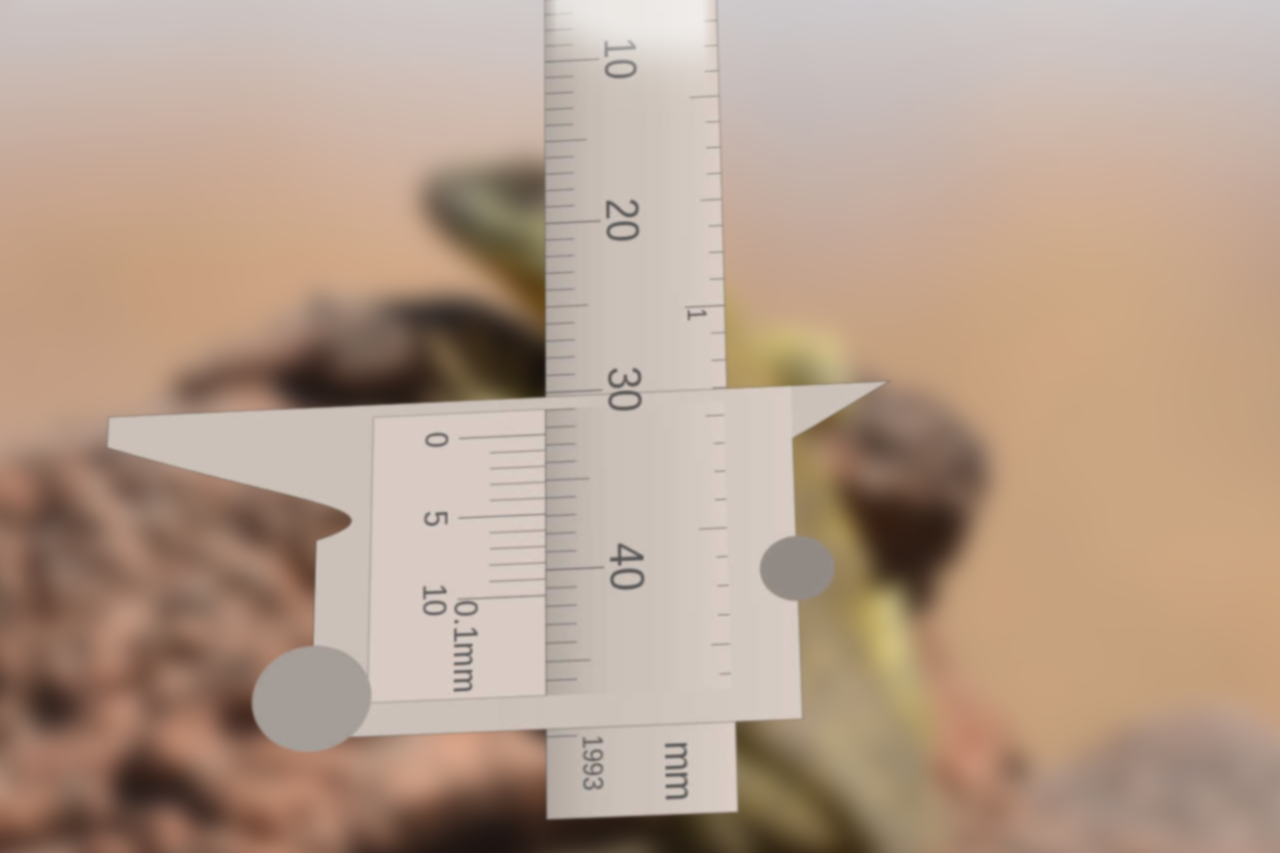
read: {"value": 32.4, "unit": "mm"}
